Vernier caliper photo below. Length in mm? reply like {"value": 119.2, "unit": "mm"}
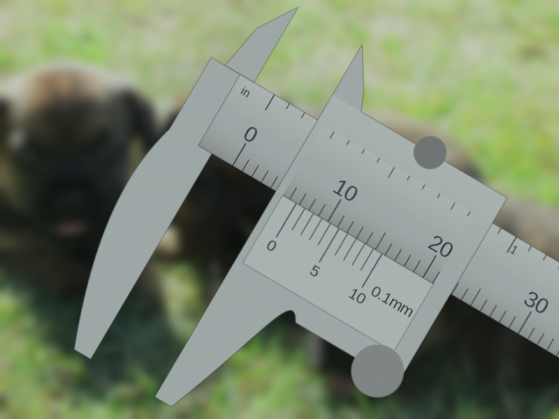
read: {"value": 6.7, "unit": "mm"}
